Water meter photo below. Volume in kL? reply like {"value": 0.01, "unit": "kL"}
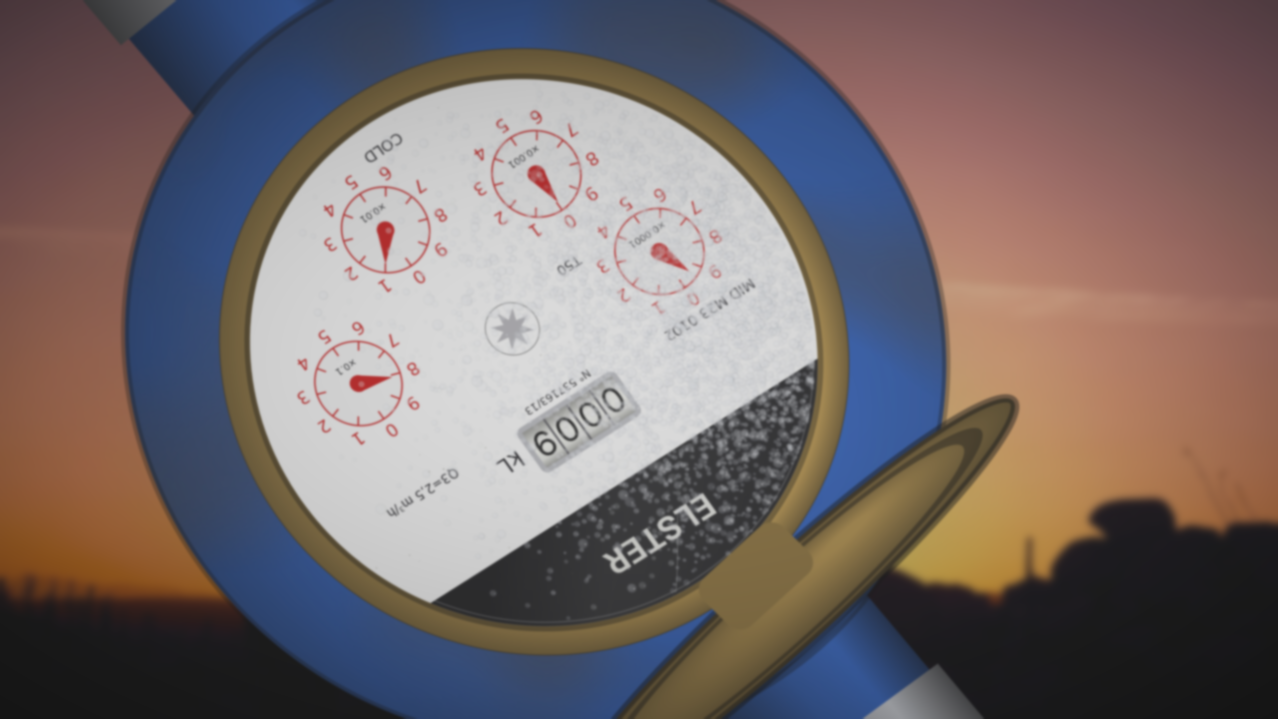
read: {"value": 9.8099, "unit": "kL"}
